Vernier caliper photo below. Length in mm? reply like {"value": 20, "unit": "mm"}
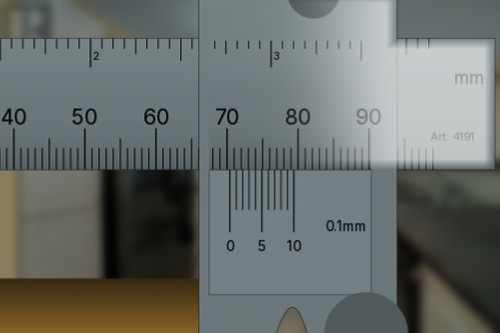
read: {"value": 70.4, "unit": "mm"}
